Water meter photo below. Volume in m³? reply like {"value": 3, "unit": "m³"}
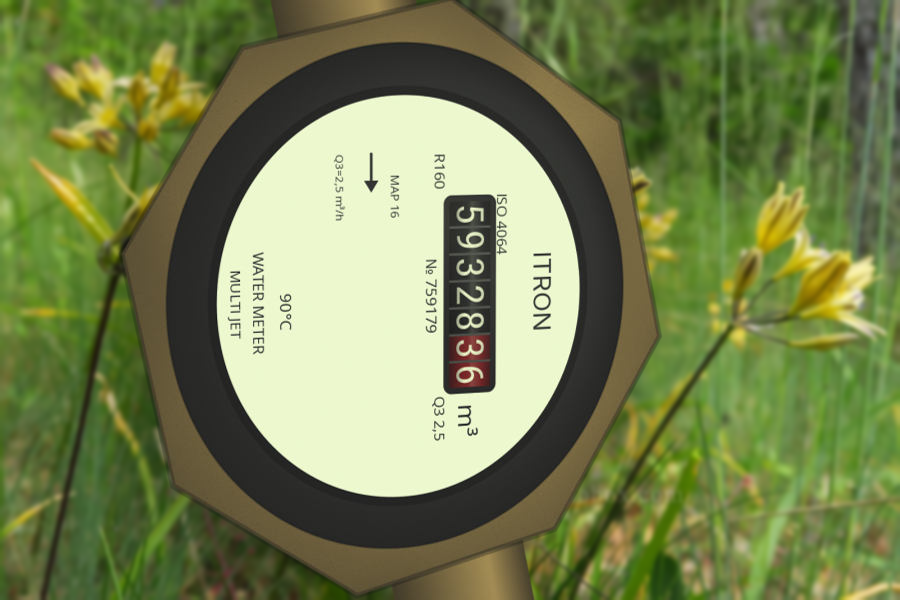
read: {"value": 59328.36, "unit": "m³"}
